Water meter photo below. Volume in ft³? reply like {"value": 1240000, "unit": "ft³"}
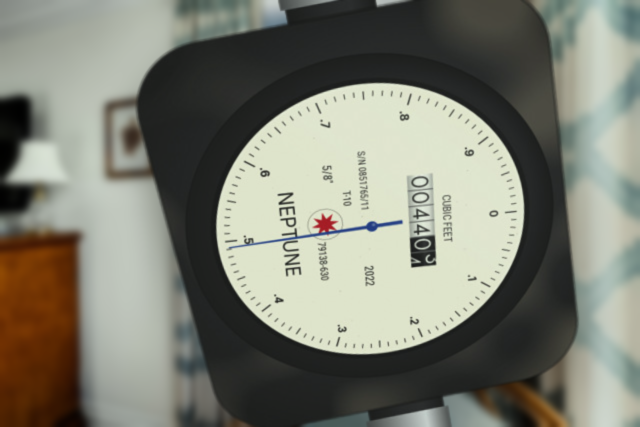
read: {"value": 4403.49, "unit": "ft³"}
